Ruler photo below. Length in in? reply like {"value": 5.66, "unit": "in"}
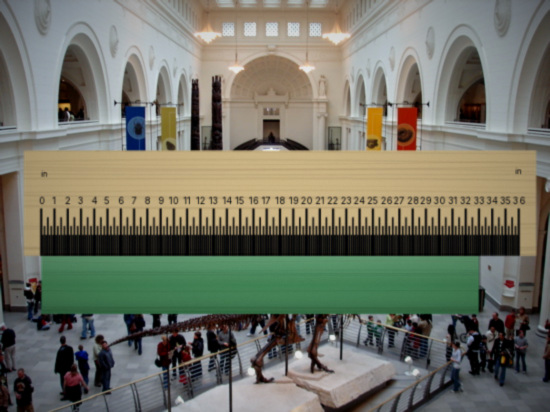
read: {"value": 33, "unit": "in"}
